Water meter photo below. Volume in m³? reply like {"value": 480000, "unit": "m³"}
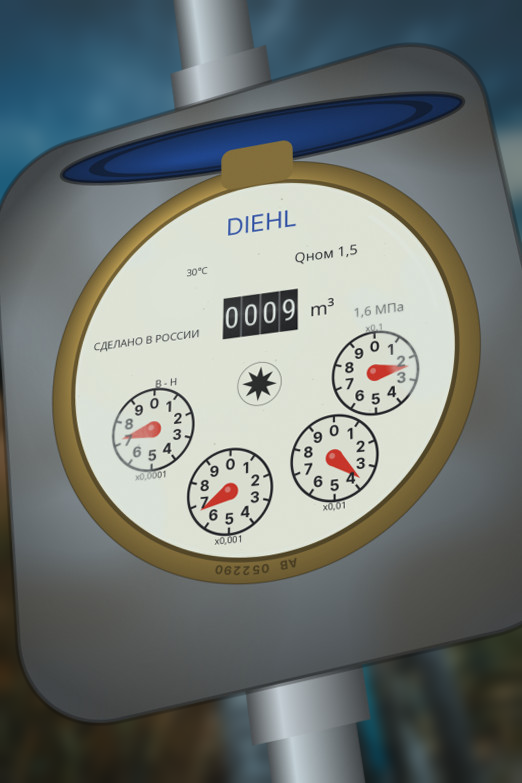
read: {"value": 9.2367, "unit": "m³"}
